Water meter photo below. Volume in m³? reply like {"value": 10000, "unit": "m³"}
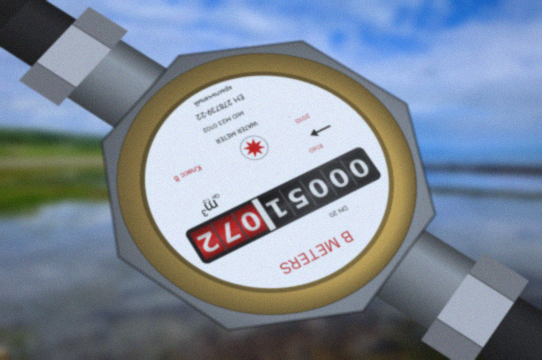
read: {"value": 51.072, "unit": "m³"}
